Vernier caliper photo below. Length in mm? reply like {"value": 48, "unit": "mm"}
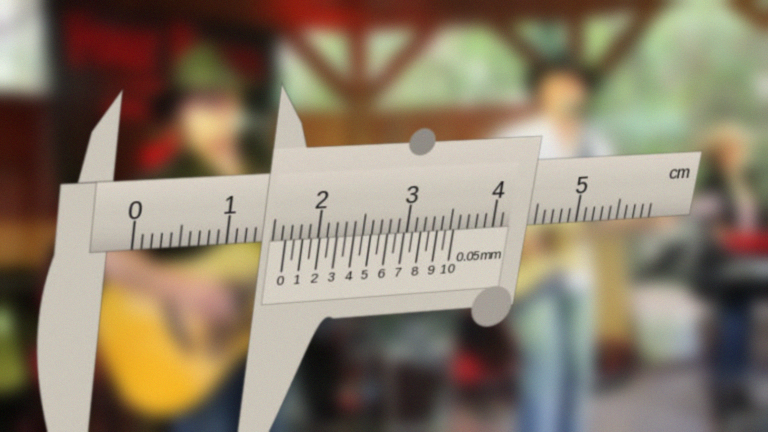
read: {"value": 16.4, "unit": "mm"}
